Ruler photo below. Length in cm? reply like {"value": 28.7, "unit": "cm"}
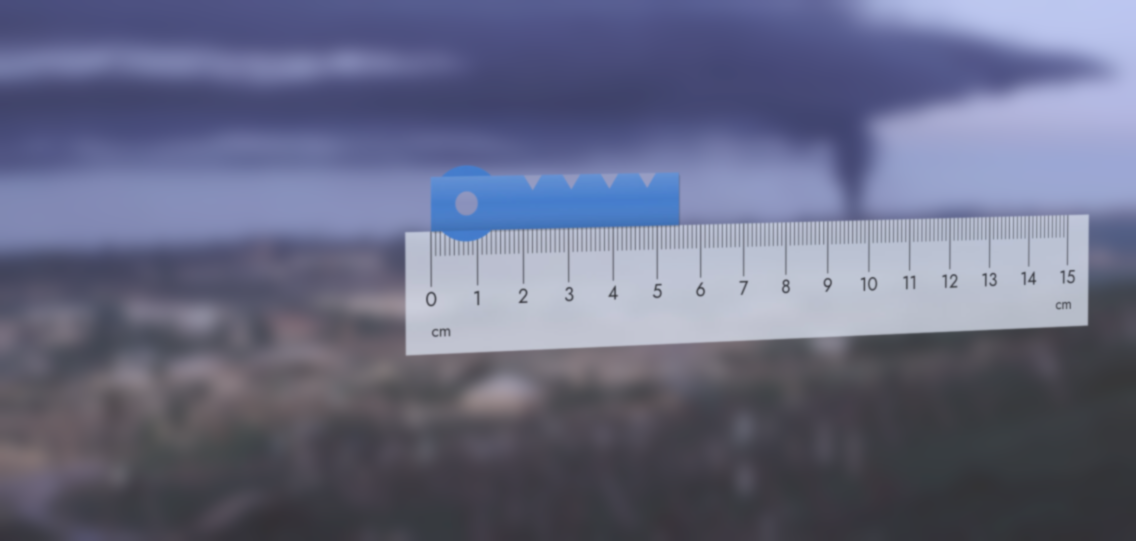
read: {"value": 5.5, "unit": "cm"}
